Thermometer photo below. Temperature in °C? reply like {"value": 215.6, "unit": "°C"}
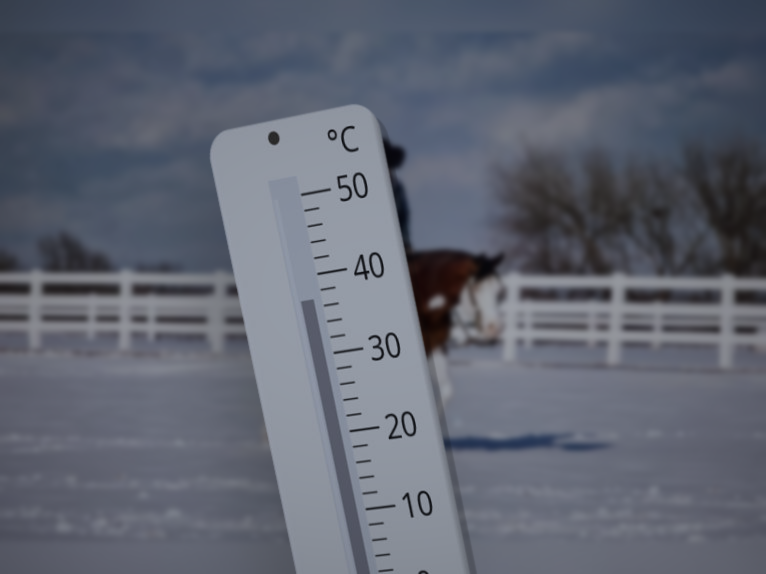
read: {"value": 37, "unit": "°C"}
